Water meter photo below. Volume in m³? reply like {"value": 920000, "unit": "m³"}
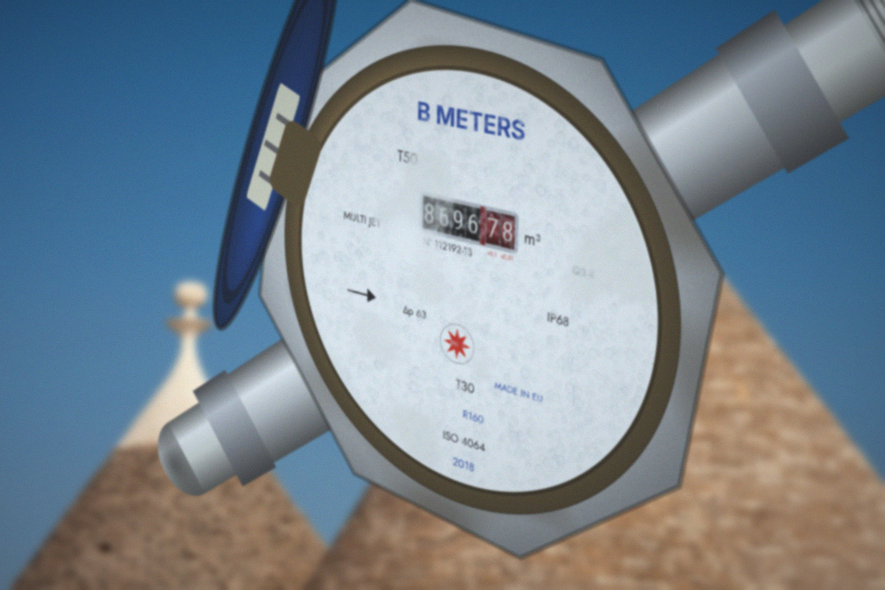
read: {"value": 8696.78, "unit": "m³"}
